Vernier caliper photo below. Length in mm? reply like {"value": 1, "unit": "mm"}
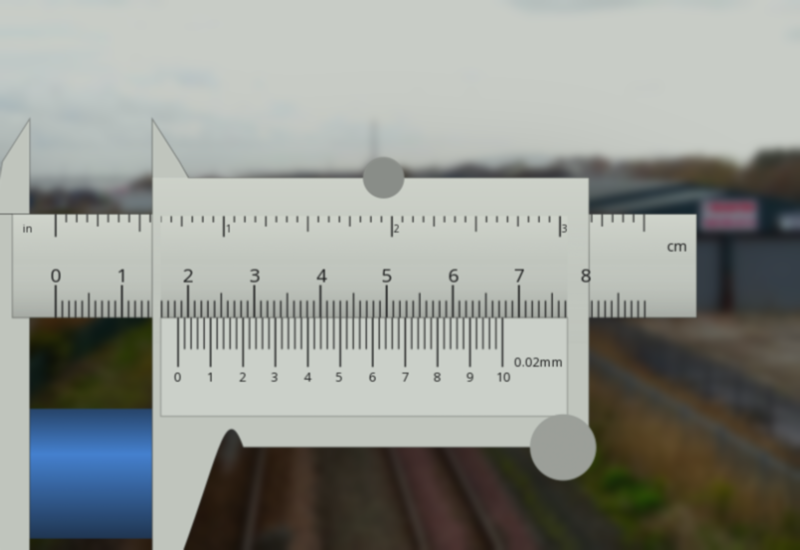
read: {"value": 18.5, "unit": "mm"}
